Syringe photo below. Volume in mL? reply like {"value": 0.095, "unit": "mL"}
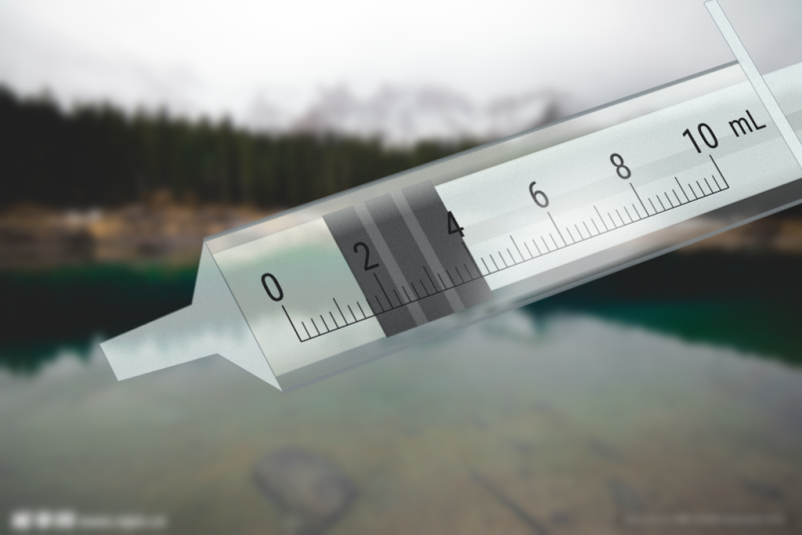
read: {"value": 1.6, "unit": "mL"}
